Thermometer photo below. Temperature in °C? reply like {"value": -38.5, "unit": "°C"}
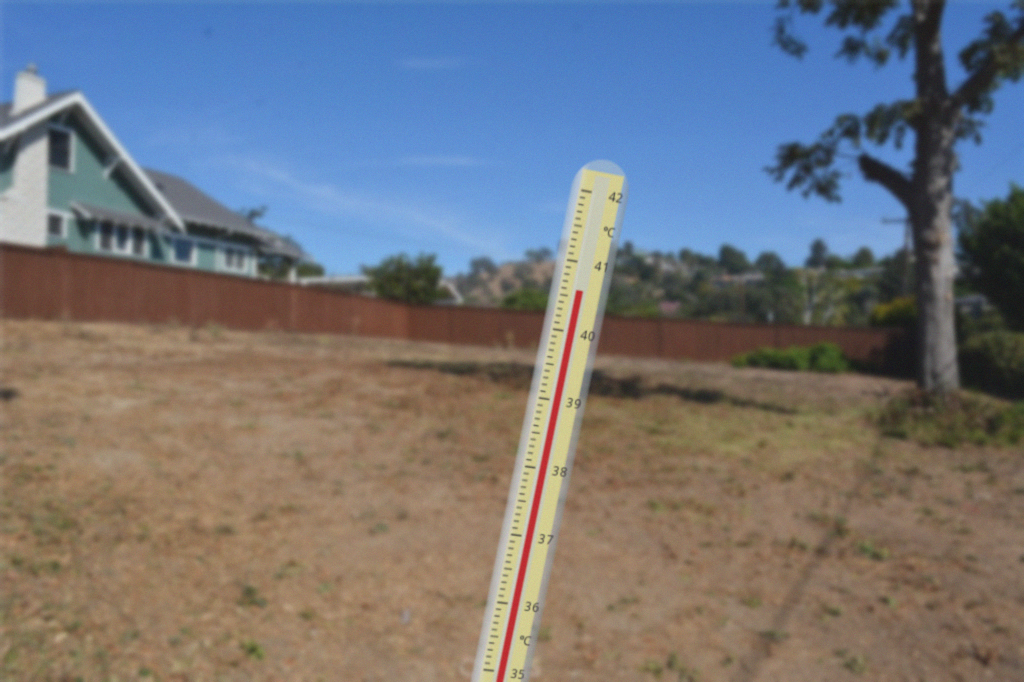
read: {"value": 40.6, "unit": "°C"}
